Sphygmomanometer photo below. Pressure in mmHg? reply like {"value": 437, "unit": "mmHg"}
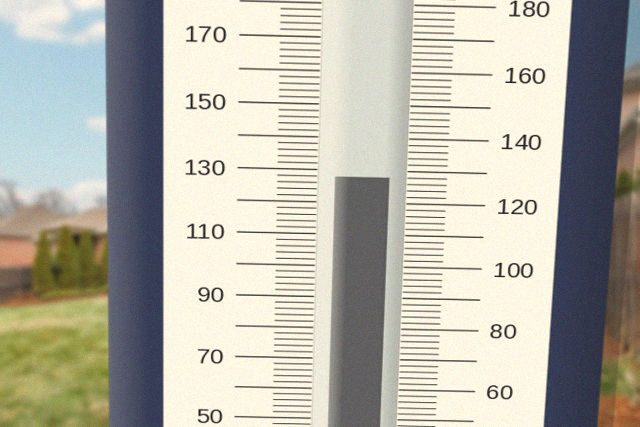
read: {"value": 128, "unit": "mmHg"}
